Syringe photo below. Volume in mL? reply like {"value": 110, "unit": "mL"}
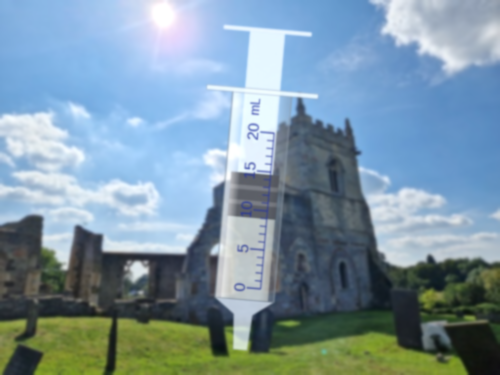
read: {"value": 9, "unit": "mL"}
